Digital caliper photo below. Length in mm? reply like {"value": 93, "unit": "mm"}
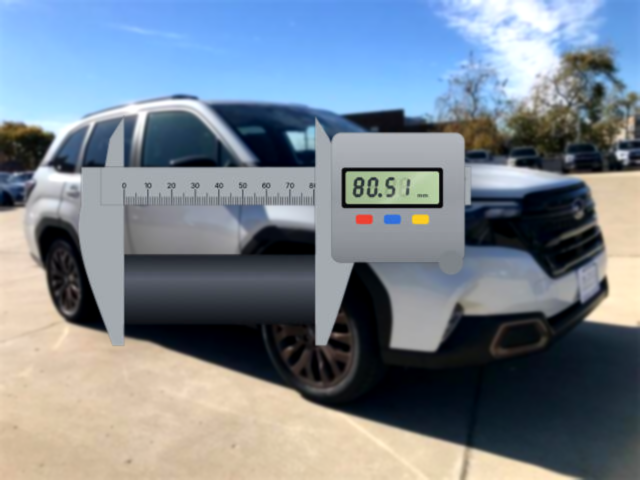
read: {"value": 80.51, "unit": "mm"}
